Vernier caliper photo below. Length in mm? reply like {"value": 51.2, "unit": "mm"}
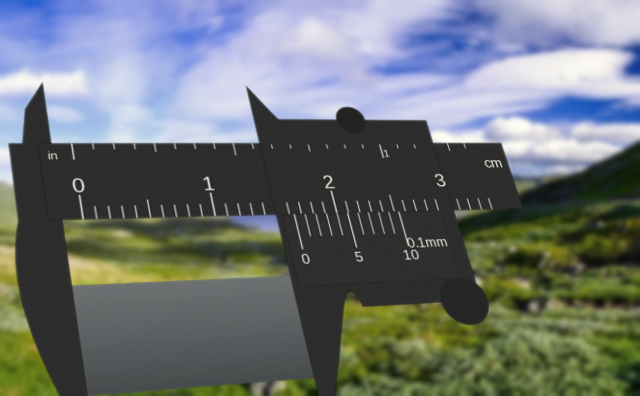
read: {"value": 16.4, "unit": "mm"}
